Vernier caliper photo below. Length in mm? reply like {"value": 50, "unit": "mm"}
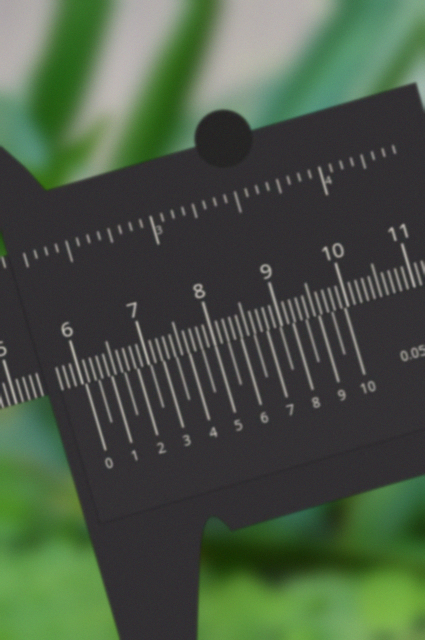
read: {"value": 60.5, "unit": "mm"}
